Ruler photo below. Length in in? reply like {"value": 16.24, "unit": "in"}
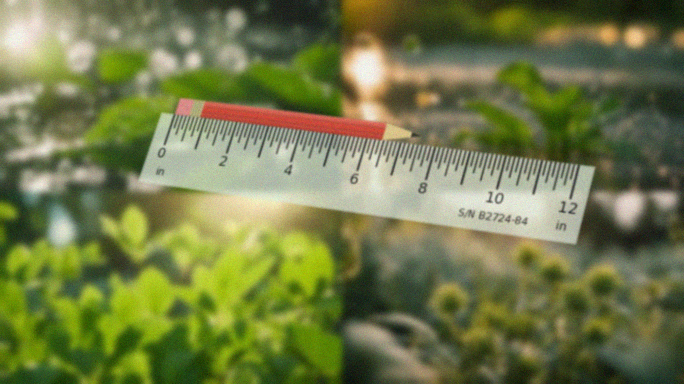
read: {"value": 7.5, "unit": "in"}
